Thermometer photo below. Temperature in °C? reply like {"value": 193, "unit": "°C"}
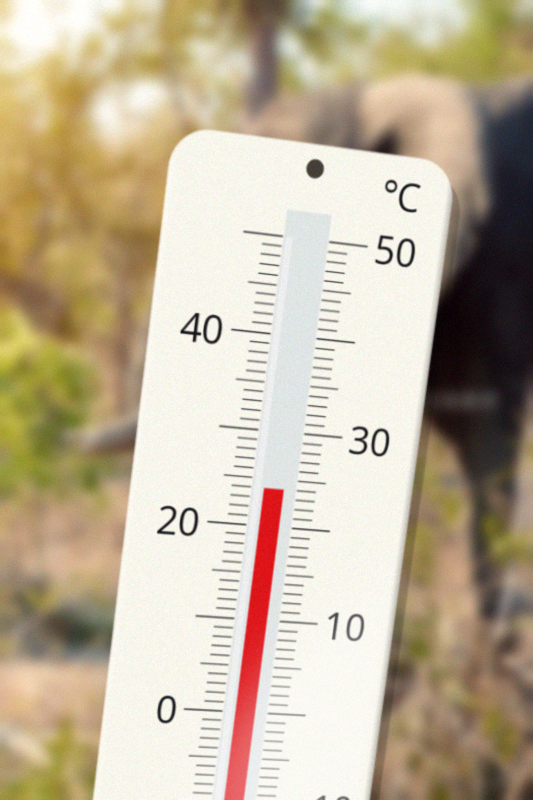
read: {"value": 24, "unit": "°C"}
